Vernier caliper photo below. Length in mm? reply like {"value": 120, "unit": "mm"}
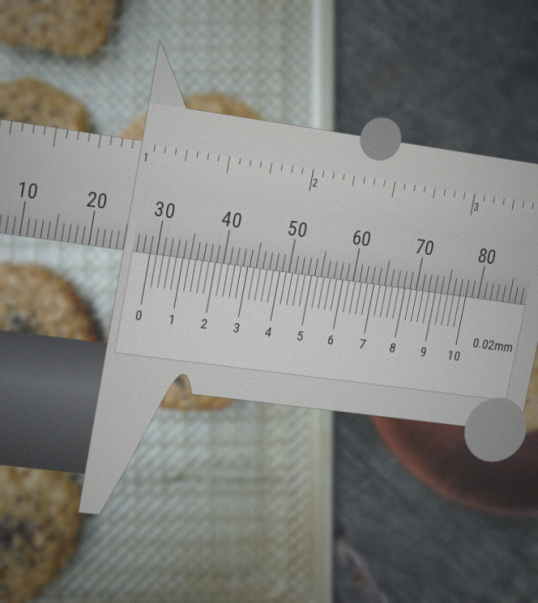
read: {"value": 29.0, "unit": "mm"}
